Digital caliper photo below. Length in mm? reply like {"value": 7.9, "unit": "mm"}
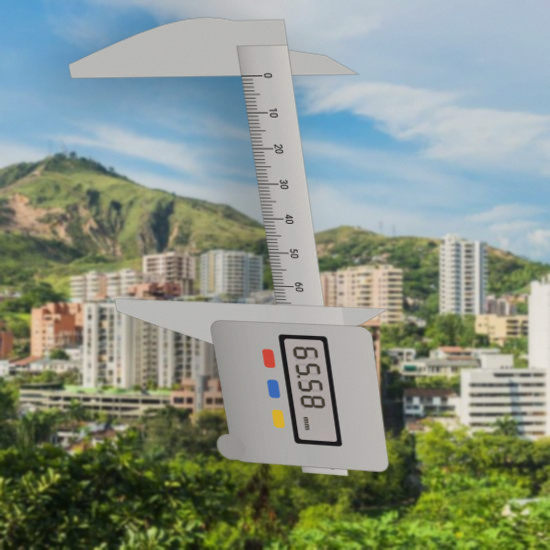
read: {"value": 65.58, "unit": "mm"}
